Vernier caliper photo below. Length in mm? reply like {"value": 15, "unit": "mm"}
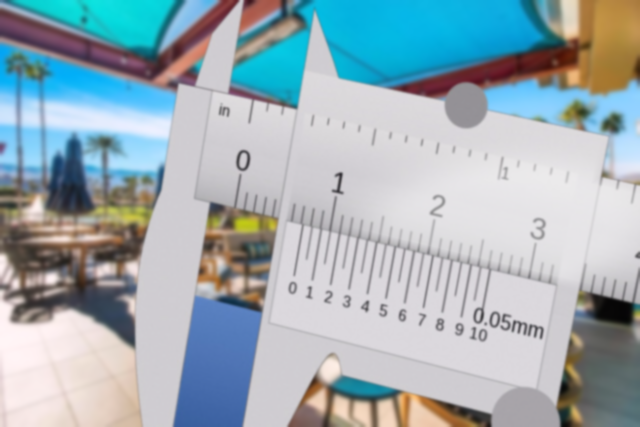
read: {"value": 7.2, "unit": "mm"}
